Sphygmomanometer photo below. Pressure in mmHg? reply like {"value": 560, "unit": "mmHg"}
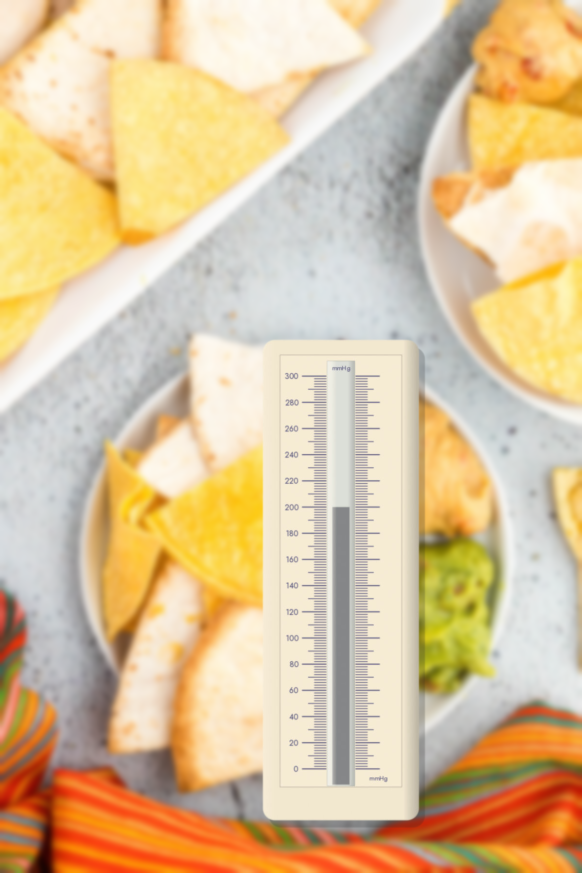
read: {"value": 200, "unit": "mmHg"}
